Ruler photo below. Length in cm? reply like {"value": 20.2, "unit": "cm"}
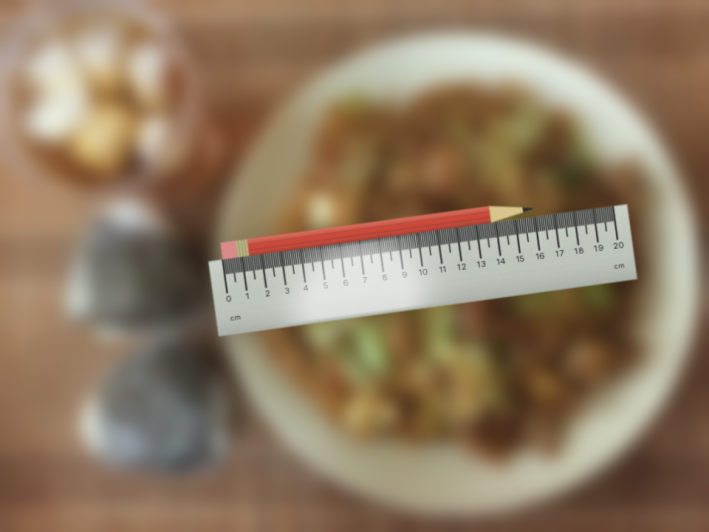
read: {"value": 16, "unit": "cm"}
